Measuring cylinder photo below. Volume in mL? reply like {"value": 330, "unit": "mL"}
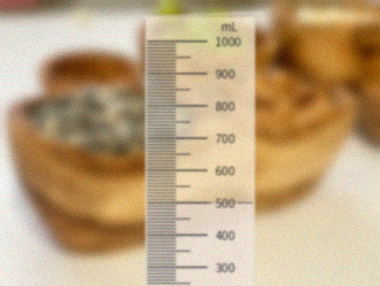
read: {"value": 500, "unit": "mL"}
